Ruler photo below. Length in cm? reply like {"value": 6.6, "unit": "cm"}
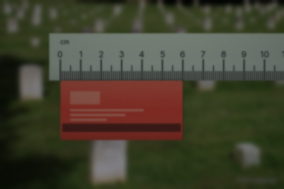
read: {"value": 6, "unit": "cm"}
